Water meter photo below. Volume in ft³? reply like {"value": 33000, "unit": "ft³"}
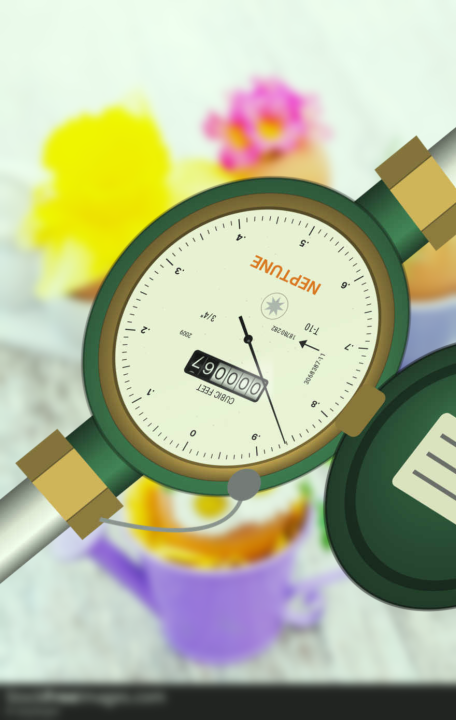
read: {"value": 66.86, "unit": "ft³"}
